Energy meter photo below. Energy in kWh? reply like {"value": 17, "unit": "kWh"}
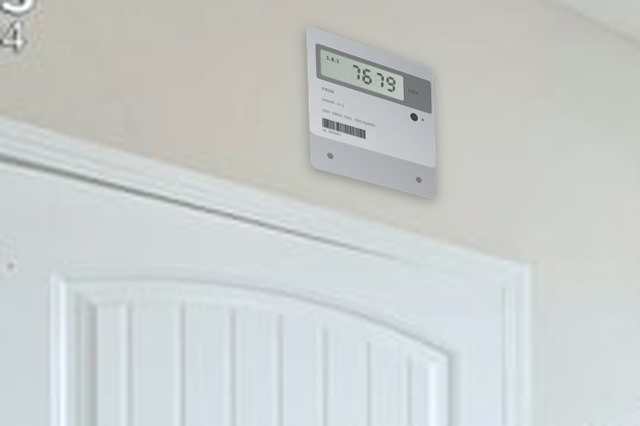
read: {"value": 7679, "unit": "kWh"}
